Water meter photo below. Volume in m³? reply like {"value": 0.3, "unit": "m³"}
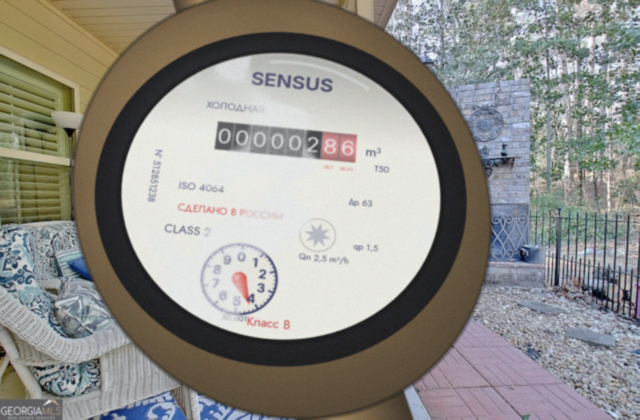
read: {"value": 2.864, "unit": "m³"}
